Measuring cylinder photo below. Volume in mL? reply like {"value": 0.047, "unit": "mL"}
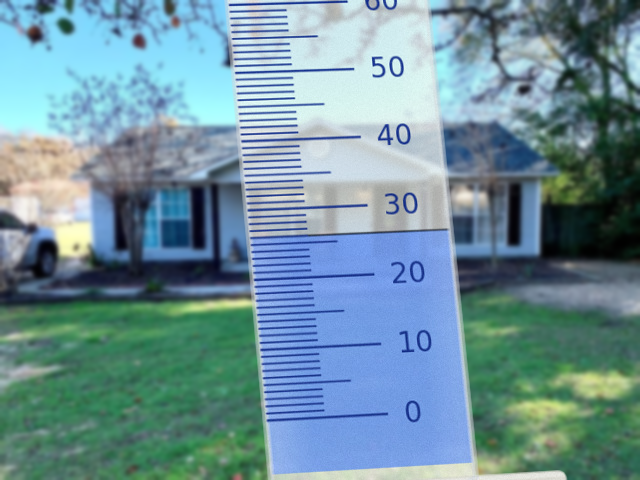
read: {"value": 26, "unit": "mL"}
